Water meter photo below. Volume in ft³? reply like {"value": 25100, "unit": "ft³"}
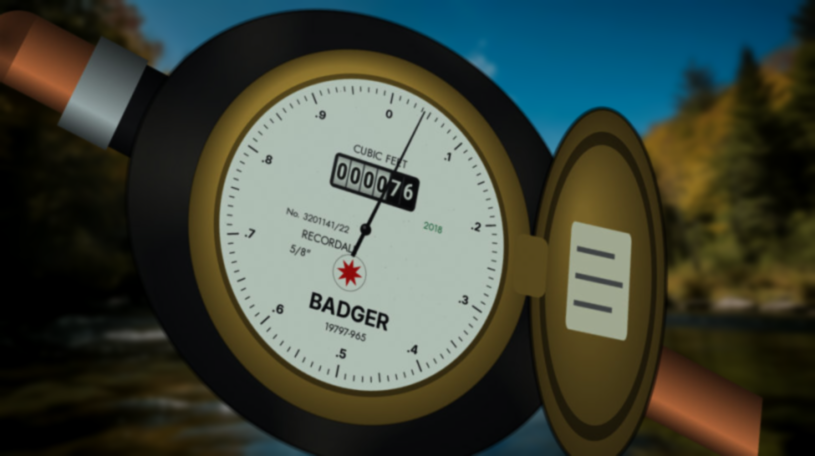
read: {"value": 76.04, "unit": "ft³"}
